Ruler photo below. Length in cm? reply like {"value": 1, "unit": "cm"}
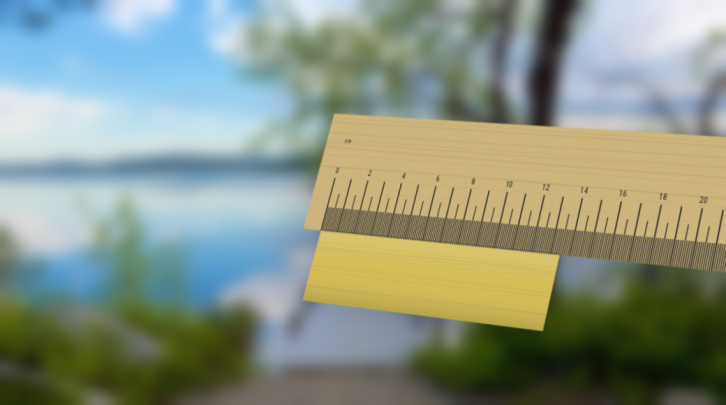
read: {"value": 13.5, "unit": "cm"}
